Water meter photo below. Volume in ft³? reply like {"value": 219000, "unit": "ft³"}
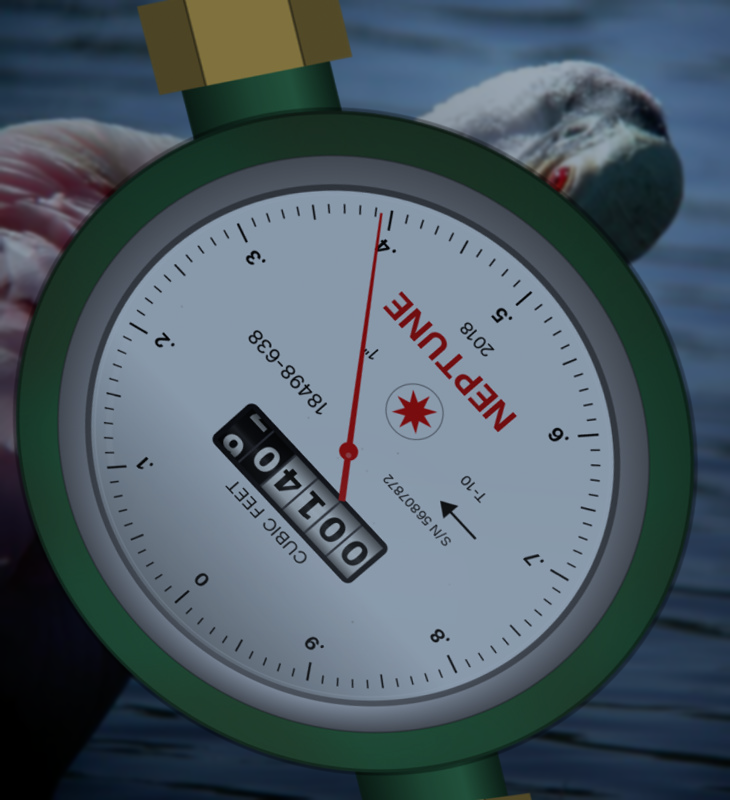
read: {"value": 1406.39, "unit": "ft³"}
